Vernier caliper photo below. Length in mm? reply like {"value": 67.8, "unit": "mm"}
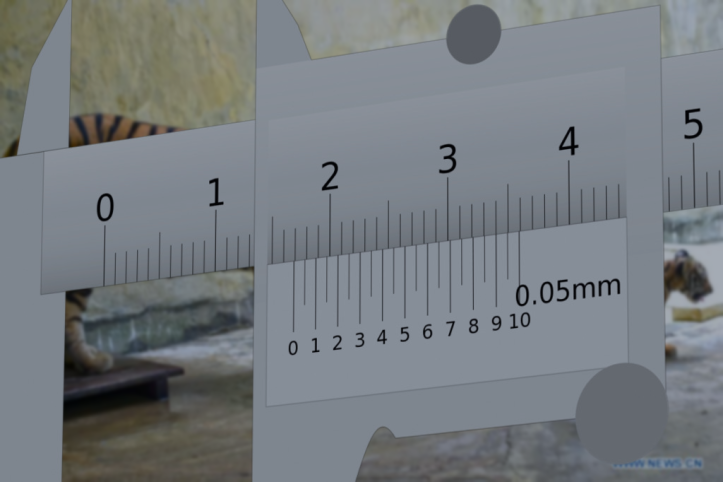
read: {"value": 16.9, "unit": "mm"}
